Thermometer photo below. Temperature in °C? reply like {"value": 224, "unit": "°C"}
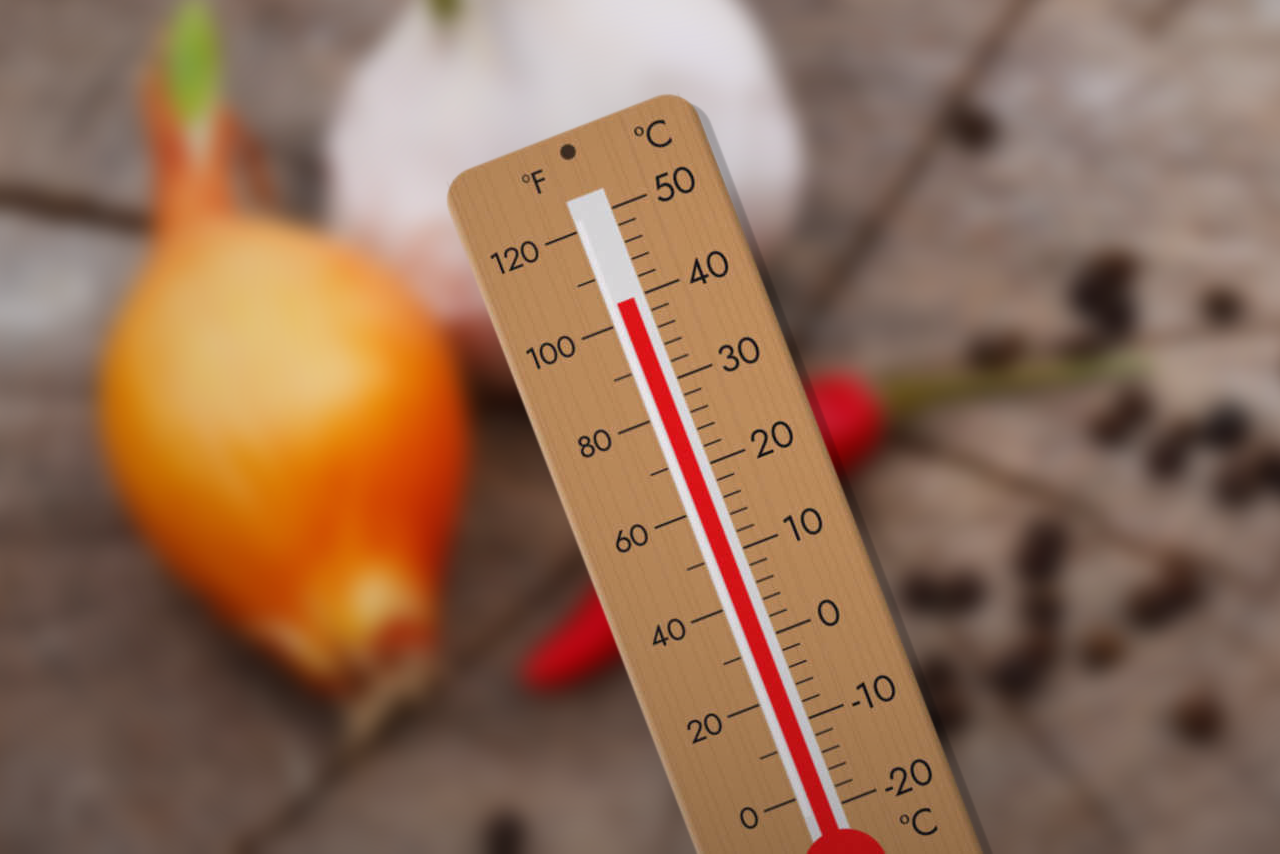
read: {"value": 40, "unit": "°C"}
